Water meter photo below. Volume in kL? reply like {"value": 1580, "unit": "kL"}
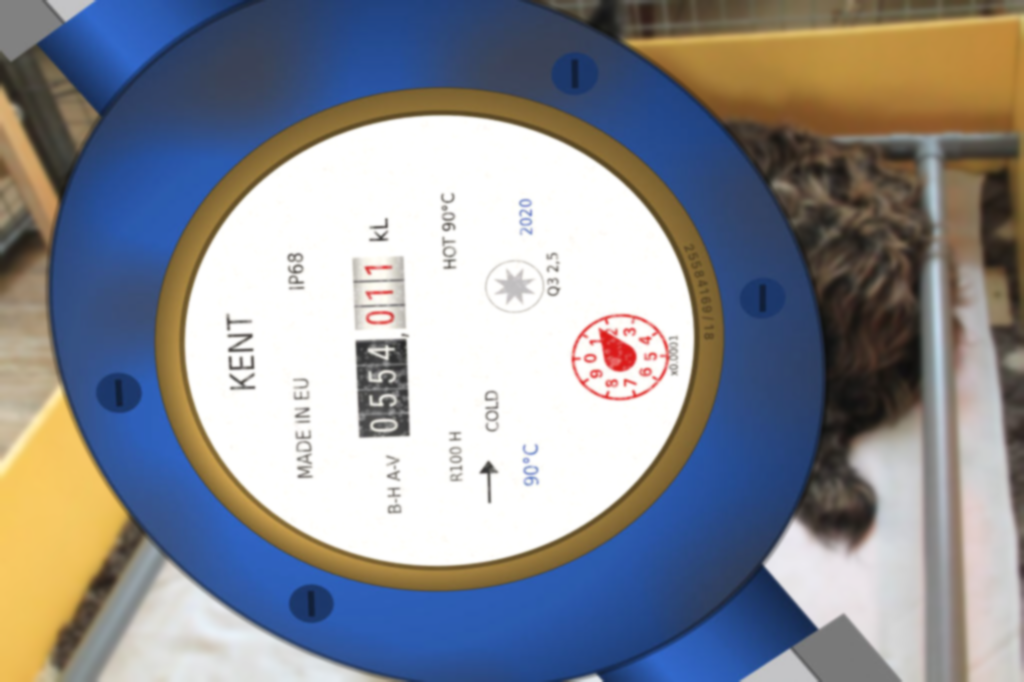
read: {"value": 554.0111, "unit": "kL"}
